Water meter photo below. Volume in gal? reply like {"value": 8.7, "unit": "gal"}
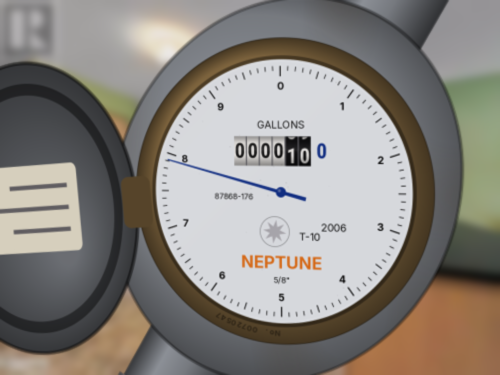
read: {"value": 97.9, "unit": "gal"}
